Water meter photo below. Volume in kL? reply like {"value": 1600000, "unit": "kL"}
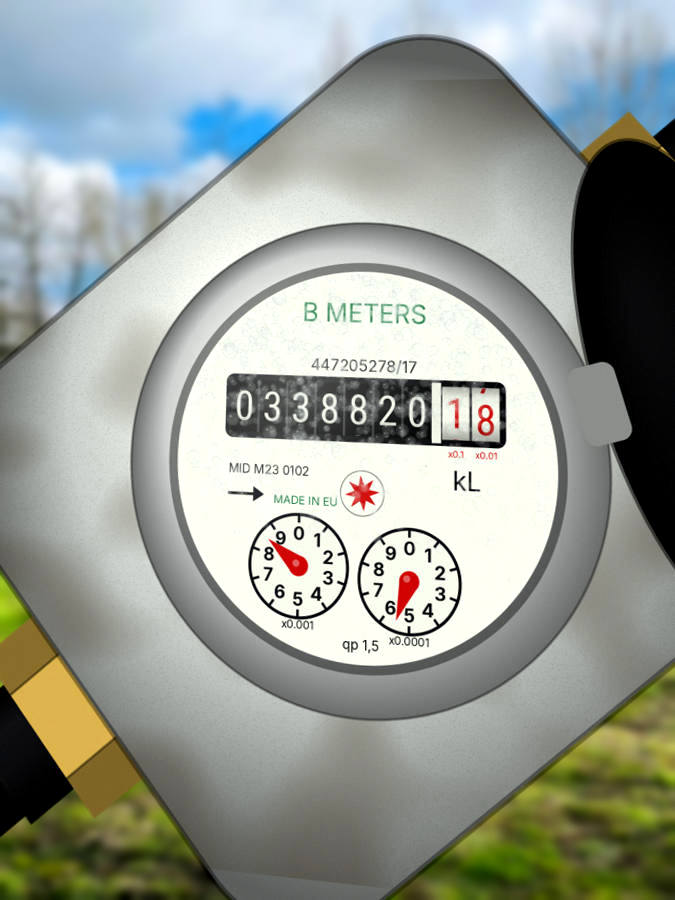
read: {"value": 338820.1785, "unit": "kL"}
